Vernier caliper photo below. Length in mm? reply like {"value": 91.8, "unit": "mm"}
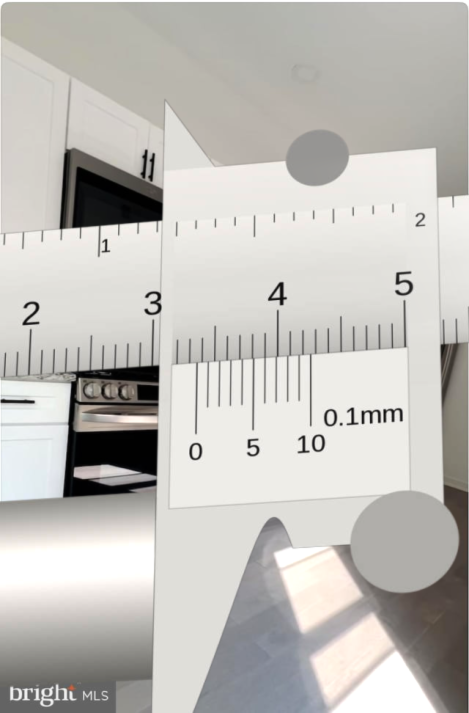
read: {"value": 33.6, "unit": "mm"}
